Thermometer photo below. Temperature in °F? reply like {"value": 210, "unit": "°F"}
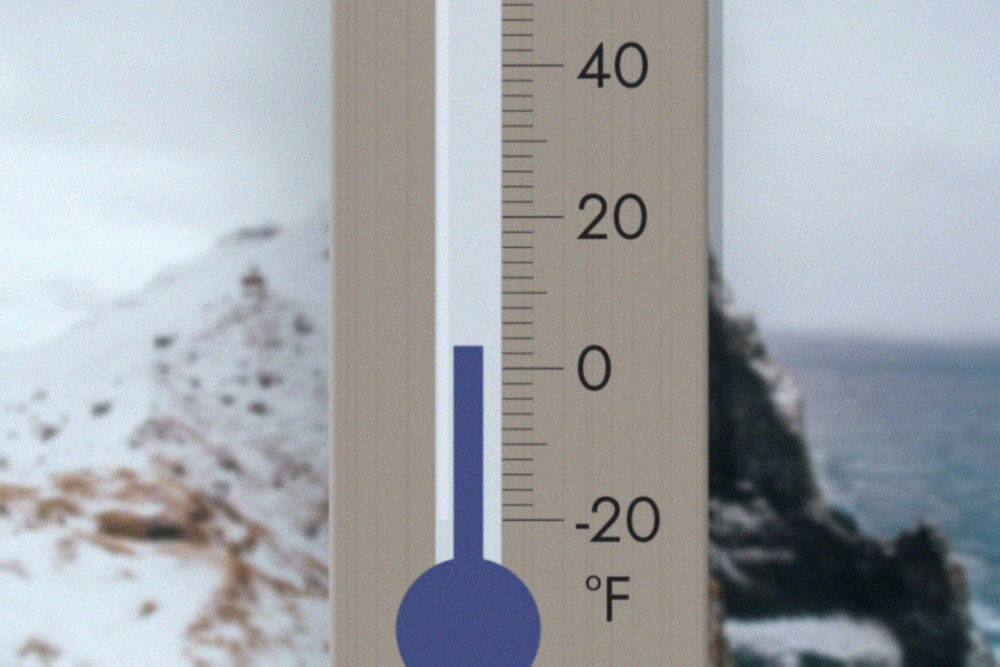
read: {"value": 3, "unit": "°F"}
